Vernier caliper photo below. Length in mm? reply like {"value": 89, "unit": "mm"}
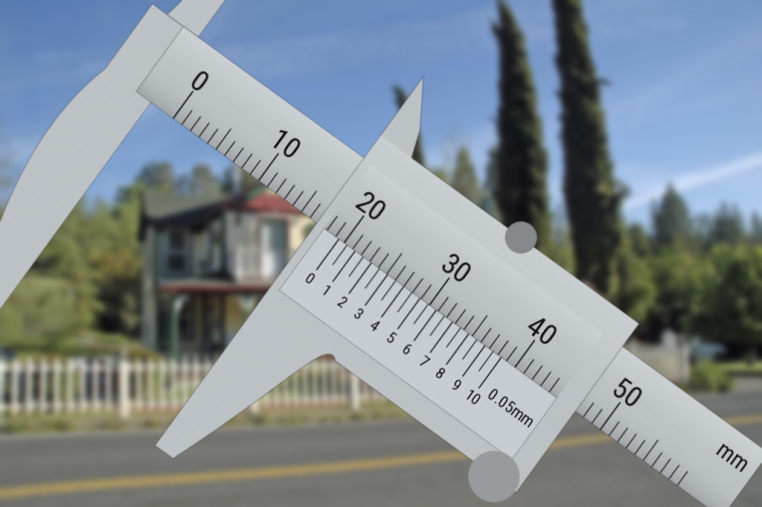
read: {"value": 19.4, "unit": "mm"}
